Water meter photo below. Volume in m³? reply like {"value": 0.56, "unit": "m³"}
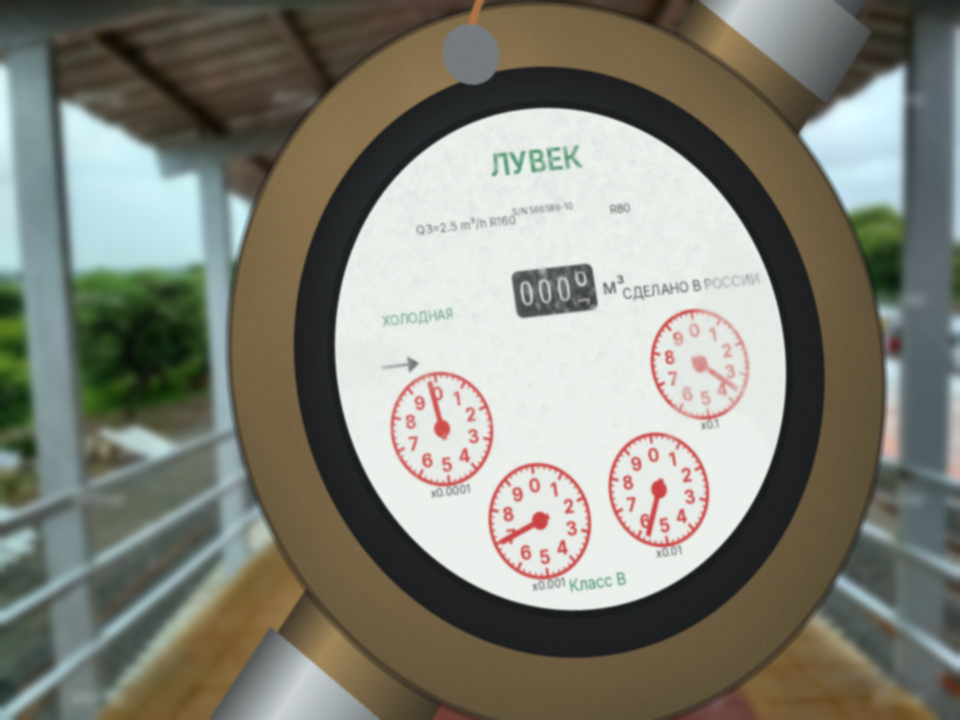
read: {"value": 6.3569, "unit": "m³"}
